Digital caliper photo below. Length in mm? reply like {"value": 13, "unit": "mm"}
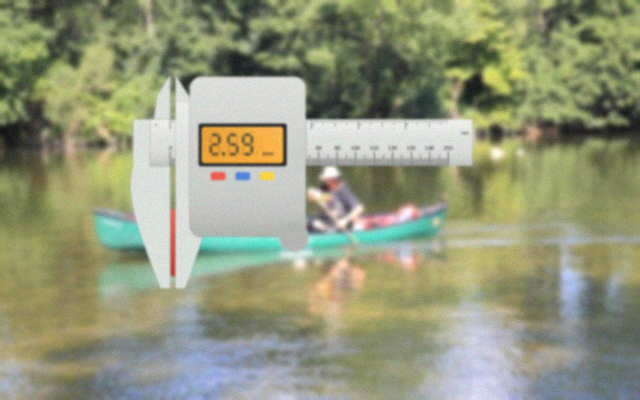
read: {"value": 2.59, "unit": "mm"}
